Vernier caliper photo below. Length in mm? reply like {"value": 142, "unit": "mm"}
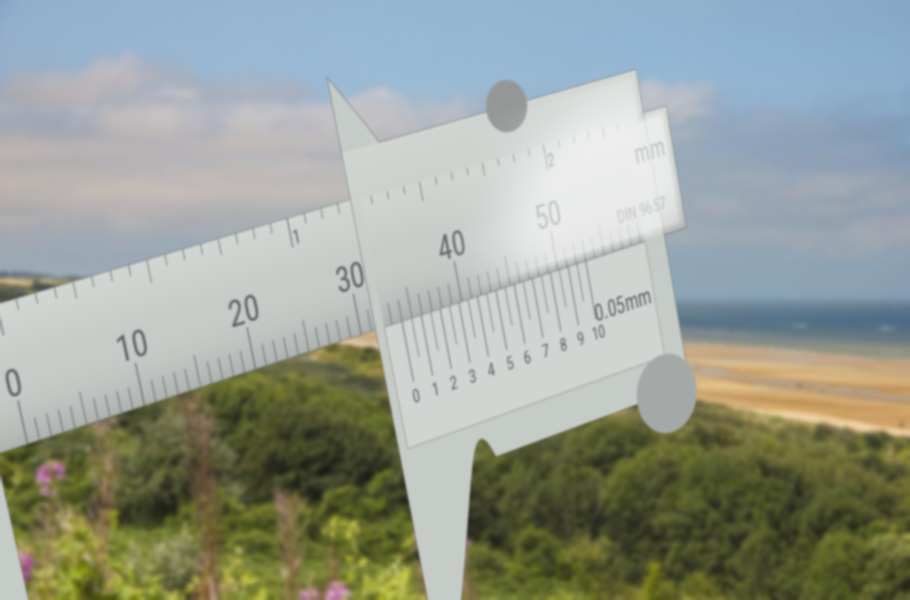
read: {"value": 34.0, "unit": "mm"}
